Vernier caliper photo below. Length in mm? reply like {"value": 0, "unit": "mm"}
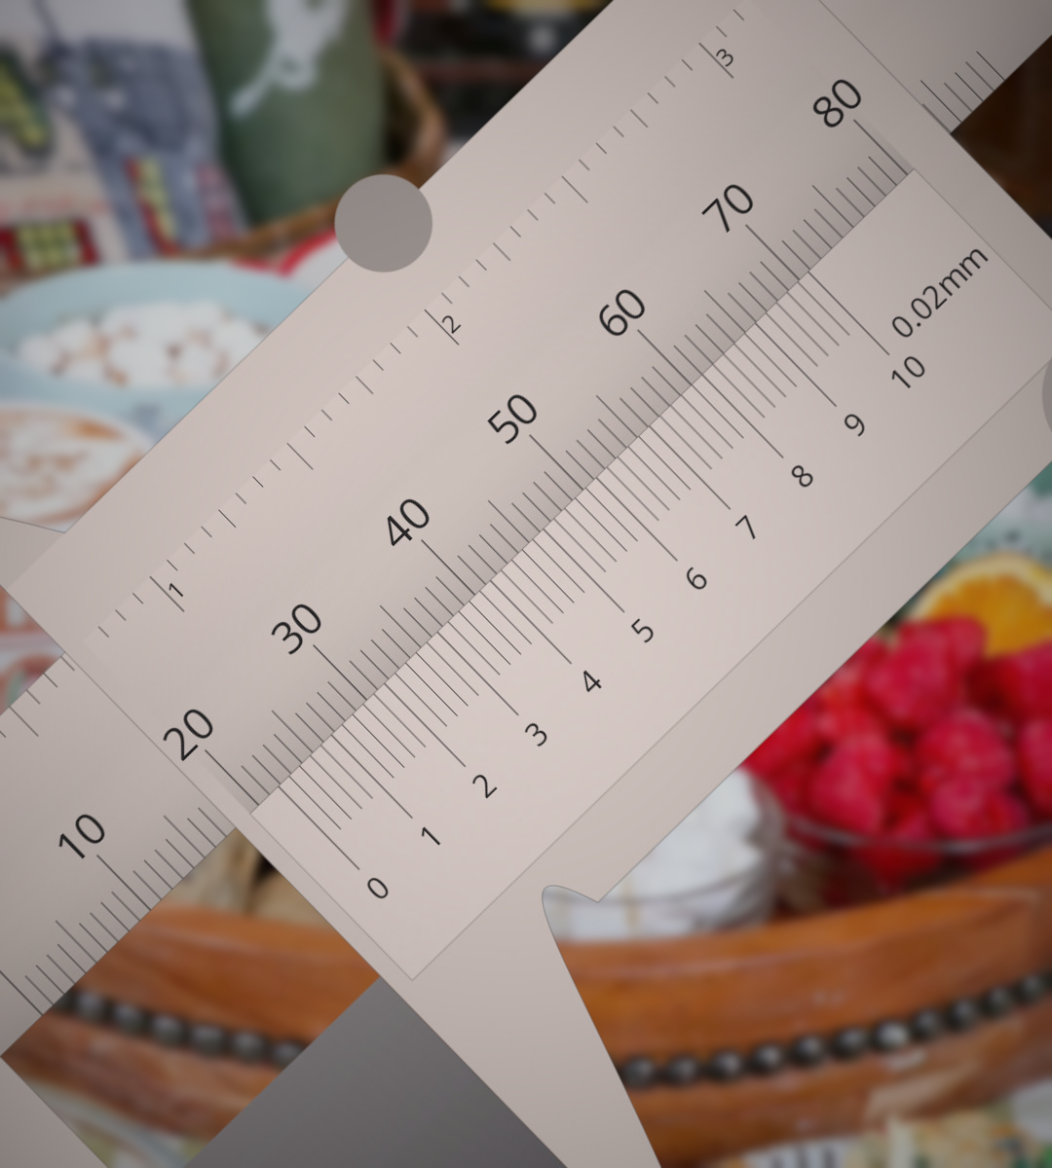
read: {"value": 21.8, "unit": "mm"}
